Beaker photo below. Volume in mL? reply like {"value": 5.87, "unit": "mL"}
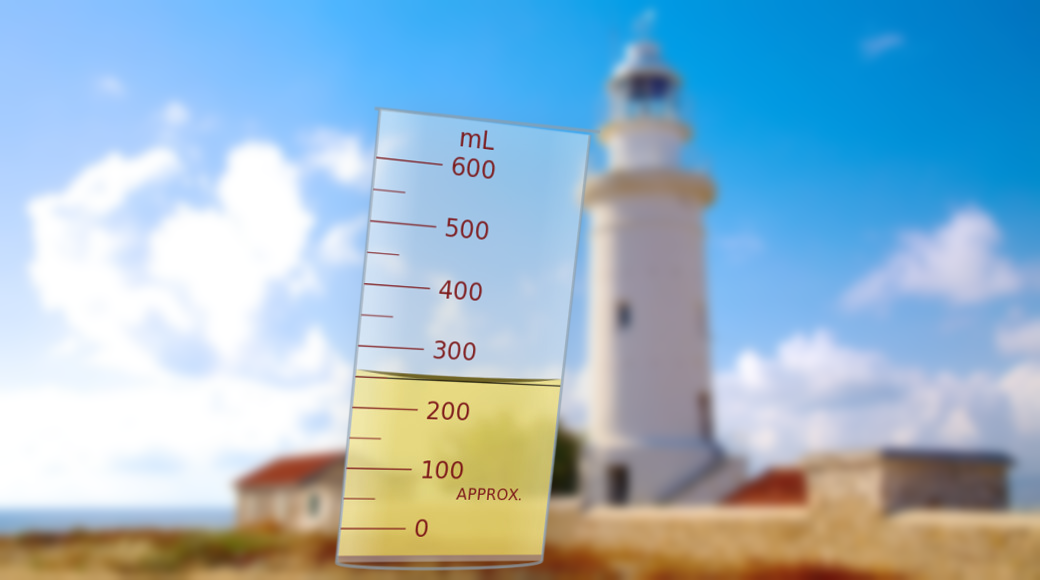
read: {"value": 250, "unit": "mL"}
